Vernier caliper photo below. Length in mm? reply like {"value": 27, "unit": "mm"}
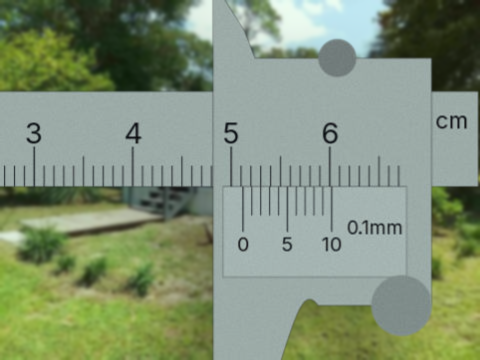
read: {"value": 51.2, "unit": "mm"}
